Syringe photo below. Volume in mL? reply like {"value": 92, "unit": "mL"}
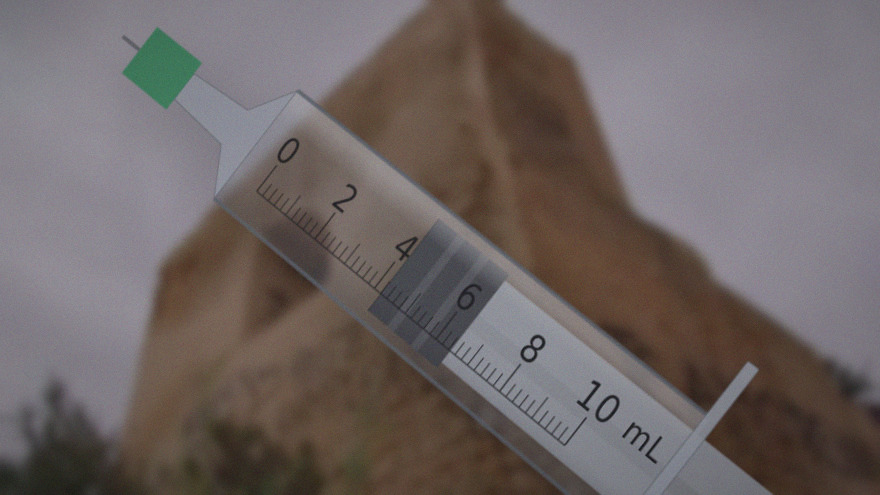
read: {"value": 4.2, "unit": "mL"}
